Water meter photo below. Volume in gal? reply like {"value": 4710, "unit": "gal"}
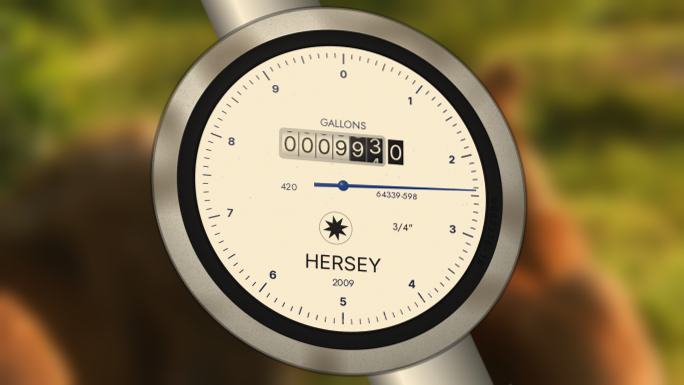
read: {"value": 9932.4, "unit": "gal"}
